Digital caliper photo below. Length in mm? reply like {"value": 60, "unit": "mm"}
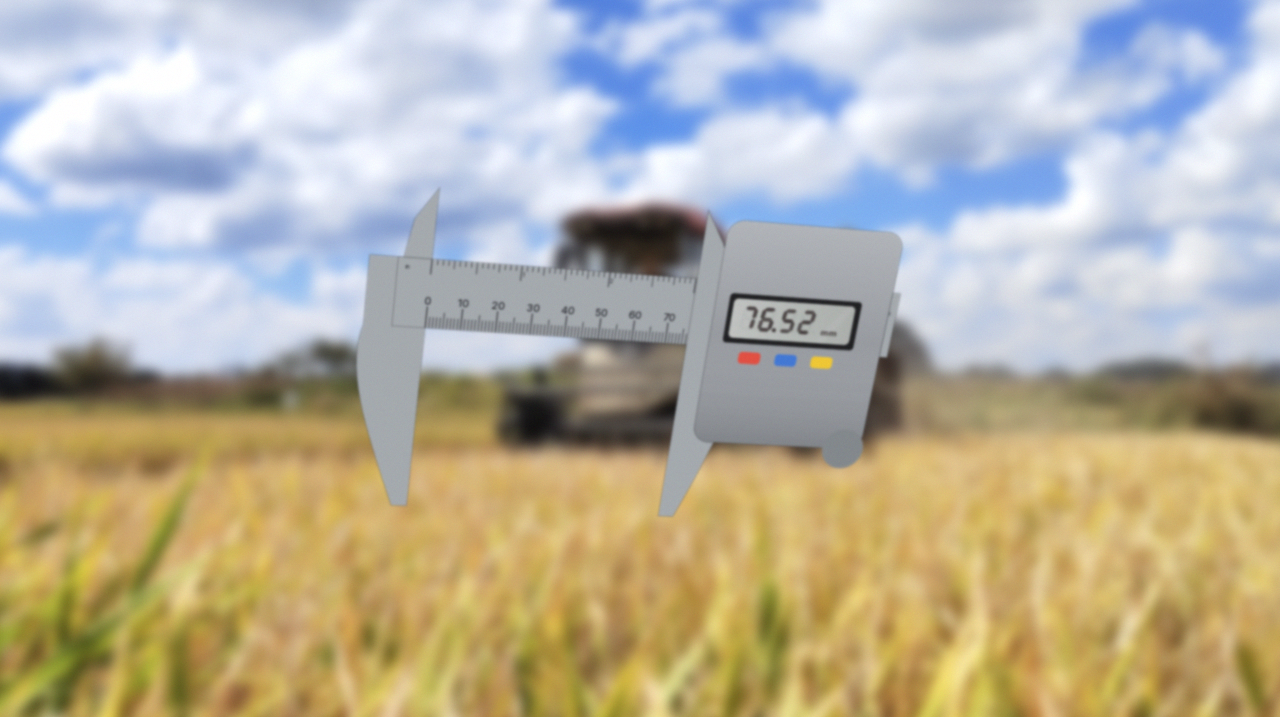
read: {"value": 76.52, "unit": "mm"}
